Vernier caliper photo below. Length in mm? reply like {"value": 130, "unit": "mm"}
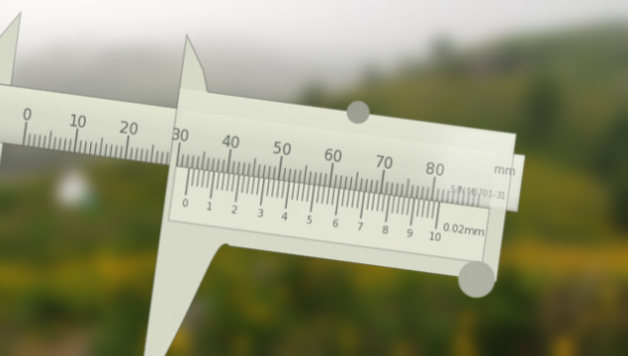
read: {"value": 32.5, "unit": "mm"}
